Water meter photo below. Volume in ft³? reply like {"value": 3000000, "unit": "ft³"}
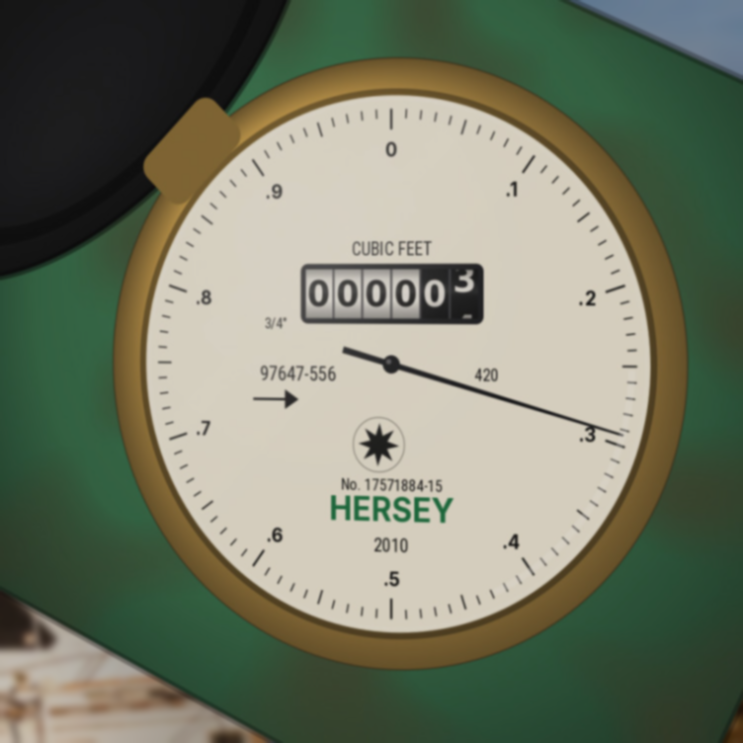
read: {"value": 3.29, "unit": "ft³"}
